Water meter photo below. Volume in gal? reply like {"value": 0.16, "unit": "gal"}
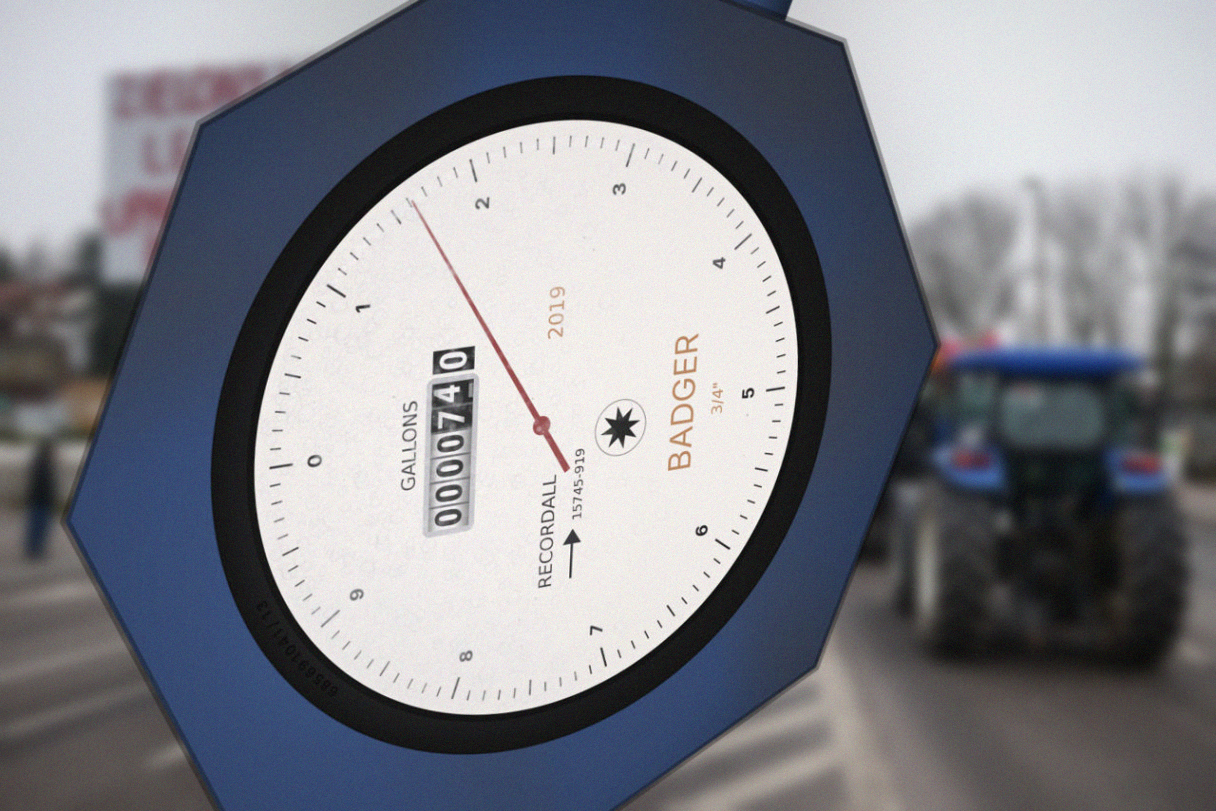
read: {"value": 741.6, "unit": "gal"}
